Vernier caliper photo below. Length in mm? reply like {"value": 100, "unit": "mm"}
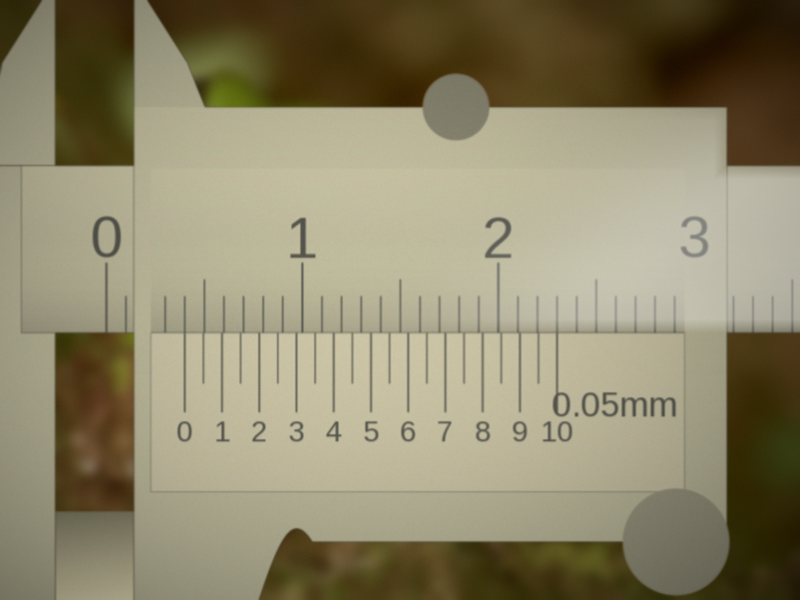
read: {"value": 4.0, "unit": "mm"}
